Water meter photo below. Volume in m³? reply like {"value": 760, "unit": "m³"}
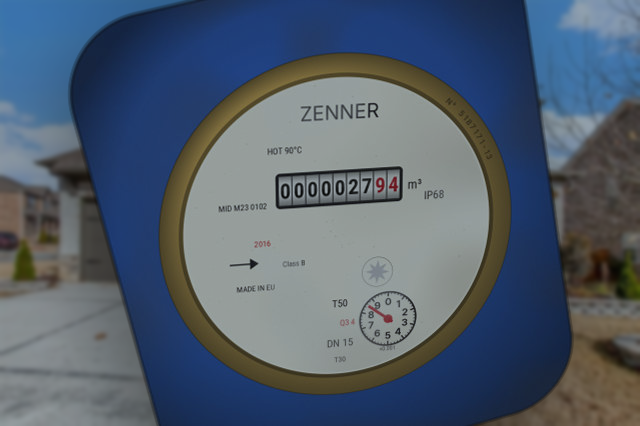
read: {"value": 27.948, "unit": "m³"}
